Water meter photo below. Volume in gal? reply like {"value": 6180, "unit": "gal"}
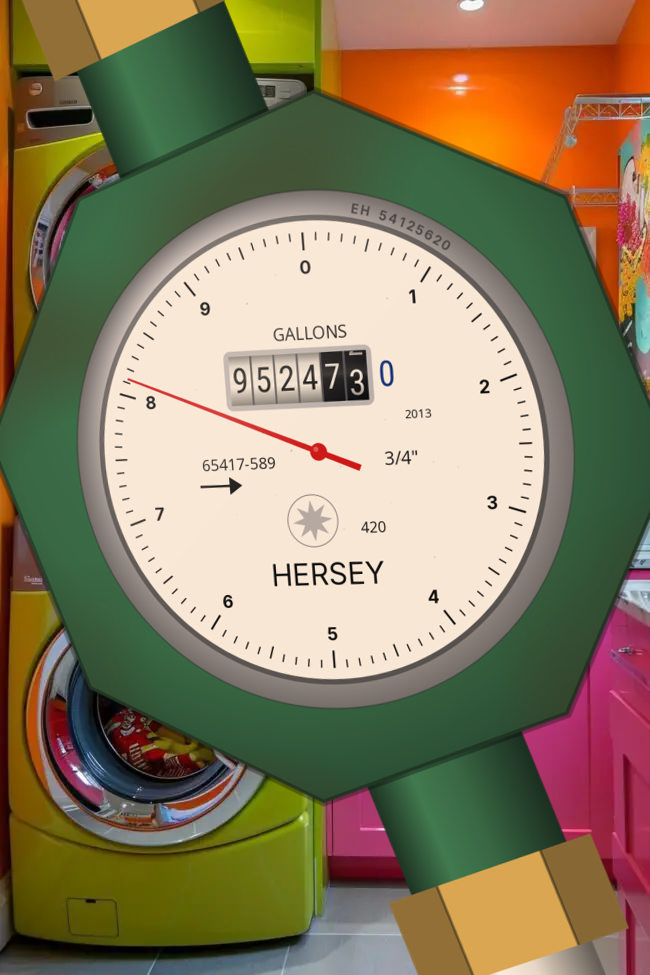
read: {"value": 9524728.1, "unit": "gal"}
